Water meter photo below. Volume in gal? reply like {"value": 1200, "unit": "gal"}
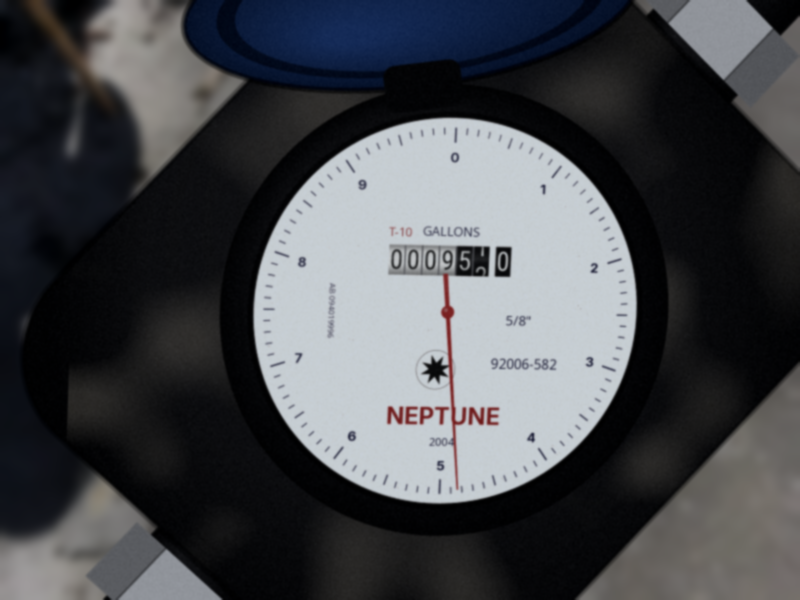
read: {"value": 9514.8, "unit": "gal"}
